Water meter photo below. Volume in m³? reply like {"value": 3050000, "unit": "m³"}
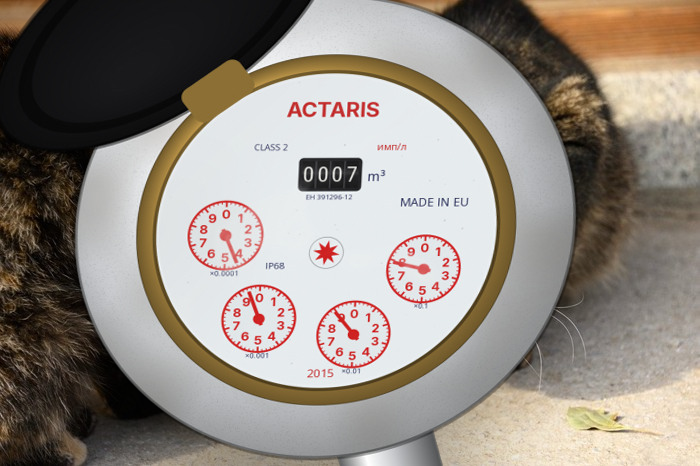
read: {"value": 7.7894, "unit": "m³"}
